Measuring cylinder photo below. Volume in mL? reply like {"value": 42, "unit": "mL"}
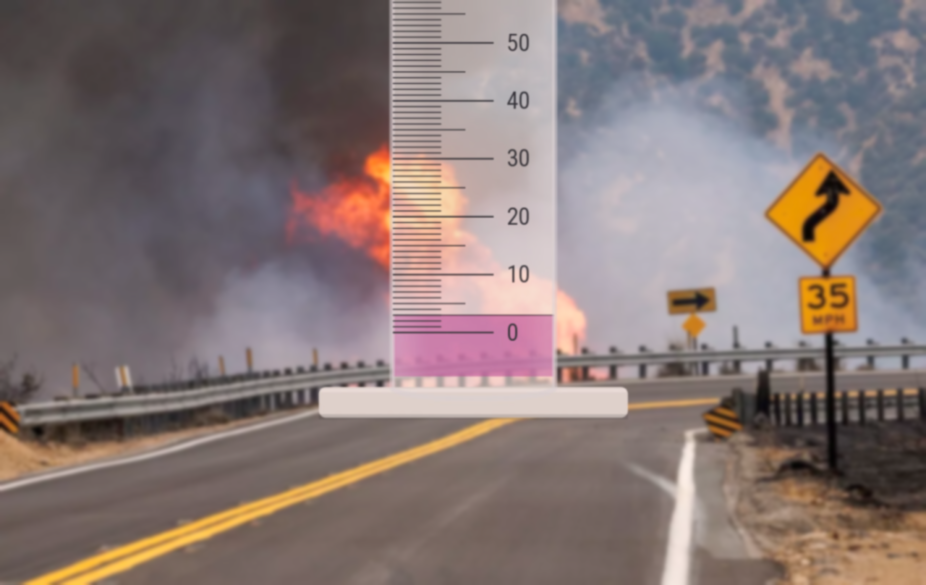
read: {"value": 3, "unit": "mL"}
